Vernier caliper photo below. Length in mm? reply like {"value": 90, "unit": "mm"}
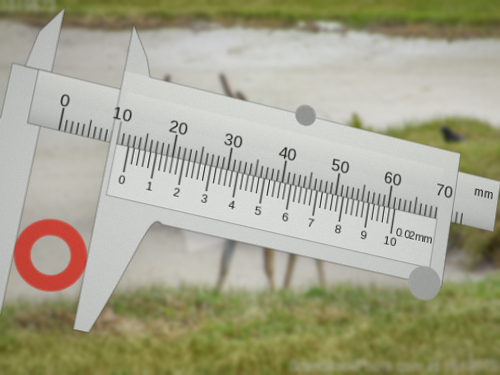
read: {"value": 12.2, "unit": "mm"}
